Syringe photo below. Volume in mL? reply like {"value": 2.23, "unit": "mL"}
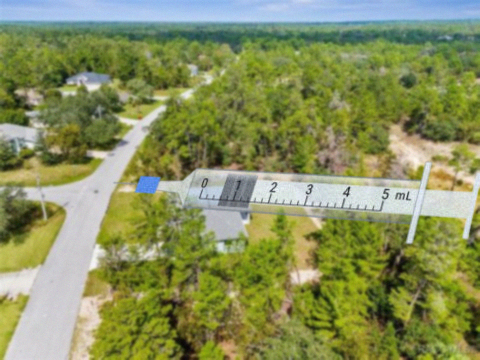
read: {"value": 0.6, "unit": "mL"}
